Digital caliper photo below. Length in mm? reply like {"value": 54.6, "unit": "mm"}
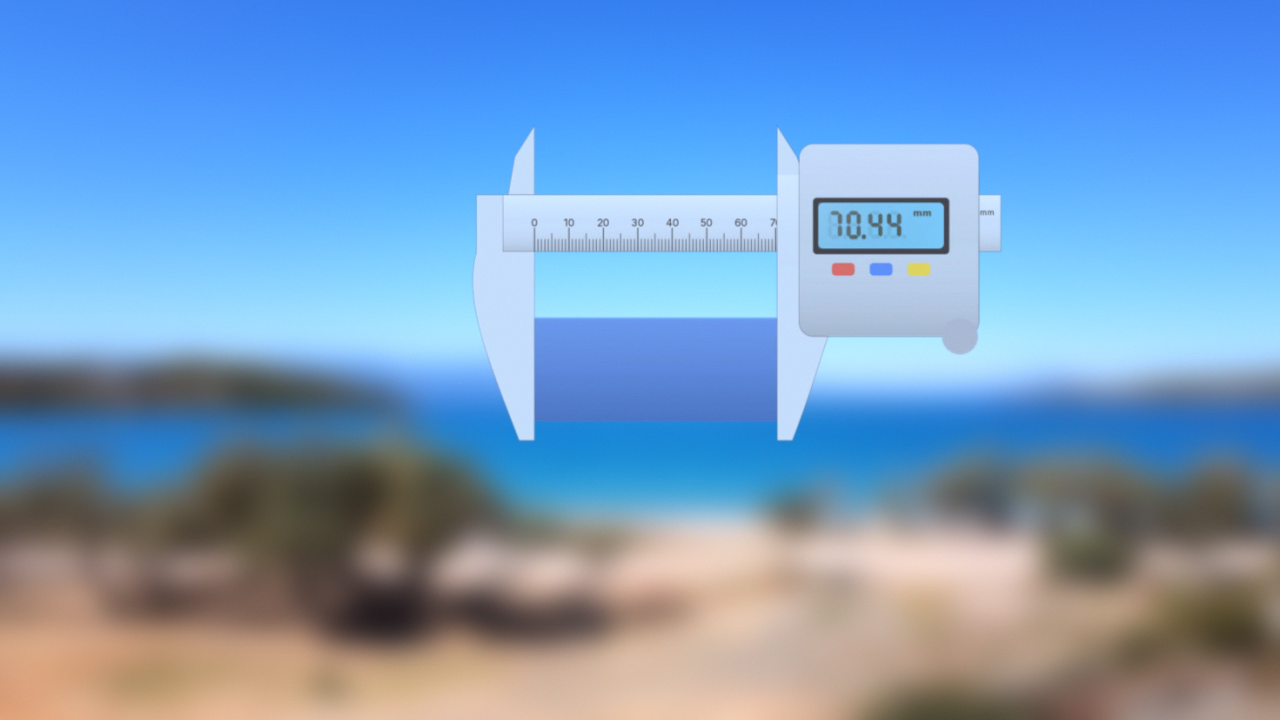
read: {"value": 70.44, "unit": "mm"}
